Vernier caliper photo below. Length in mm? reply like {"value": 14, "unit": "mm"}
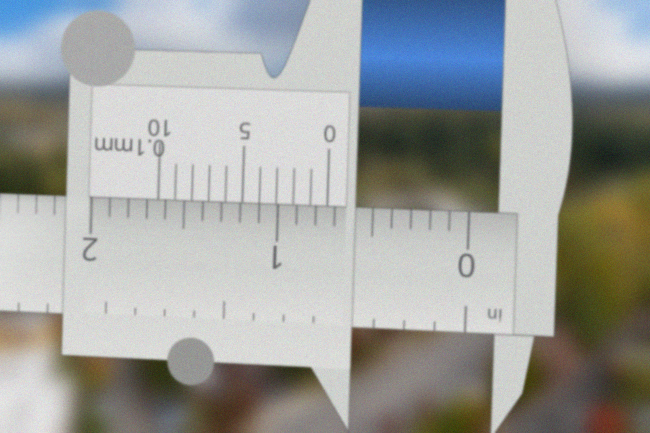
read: {"value": 7.4, "unit": "mm"}
